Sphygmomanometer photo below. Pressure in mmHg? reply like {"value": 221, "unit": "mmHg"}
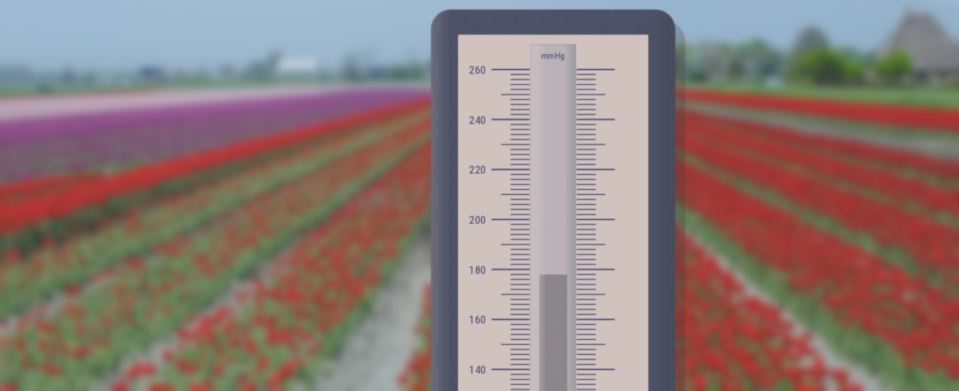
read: {"value": 178, "unit": "mmHg"}
